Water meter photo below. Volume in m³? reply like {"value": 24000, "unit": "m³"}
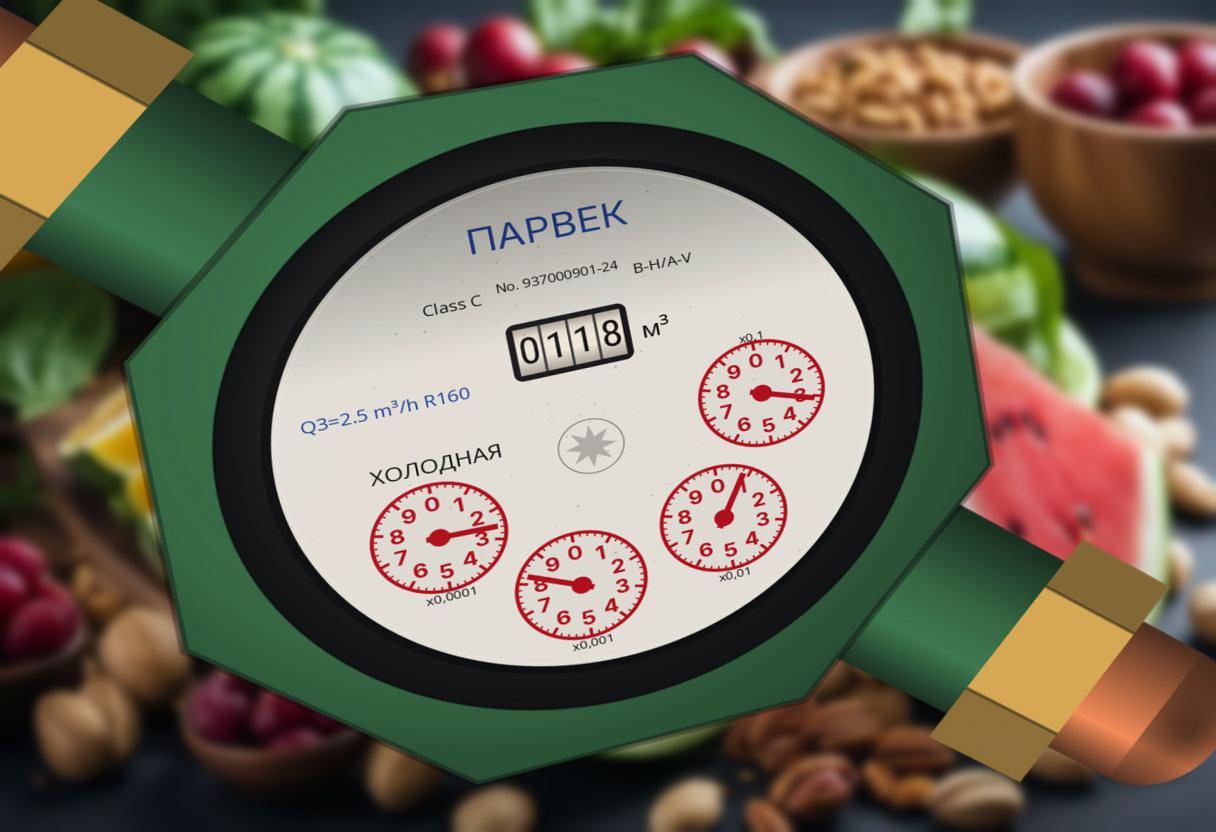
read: {"value": 118.3082, "unit": "m³"}
